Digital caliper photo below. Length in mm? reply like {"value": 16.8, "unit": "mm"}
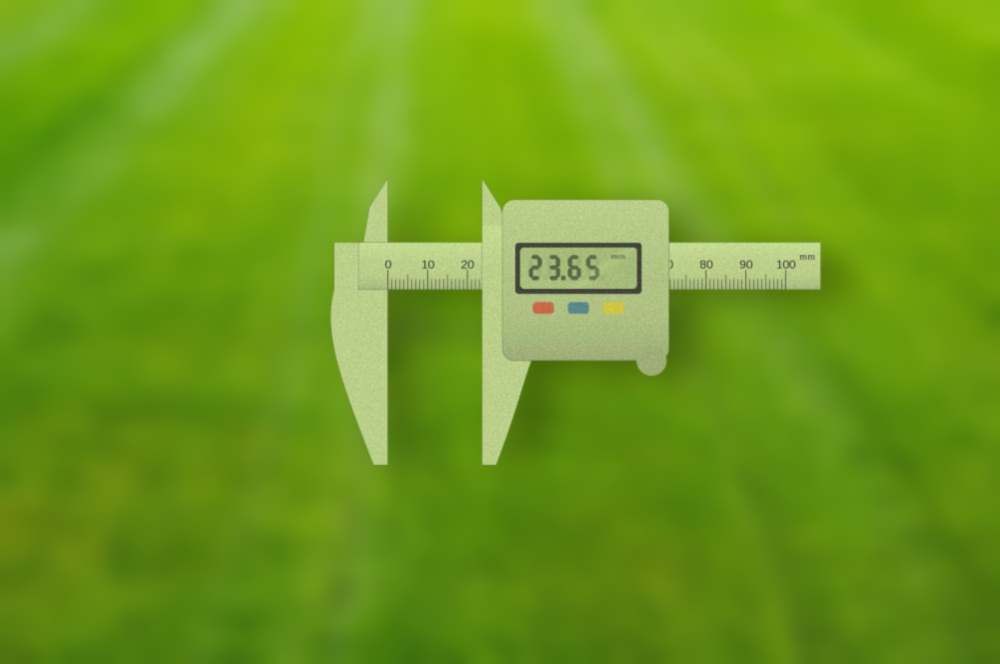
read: {"value": 23.65, "unit": "mm"}
